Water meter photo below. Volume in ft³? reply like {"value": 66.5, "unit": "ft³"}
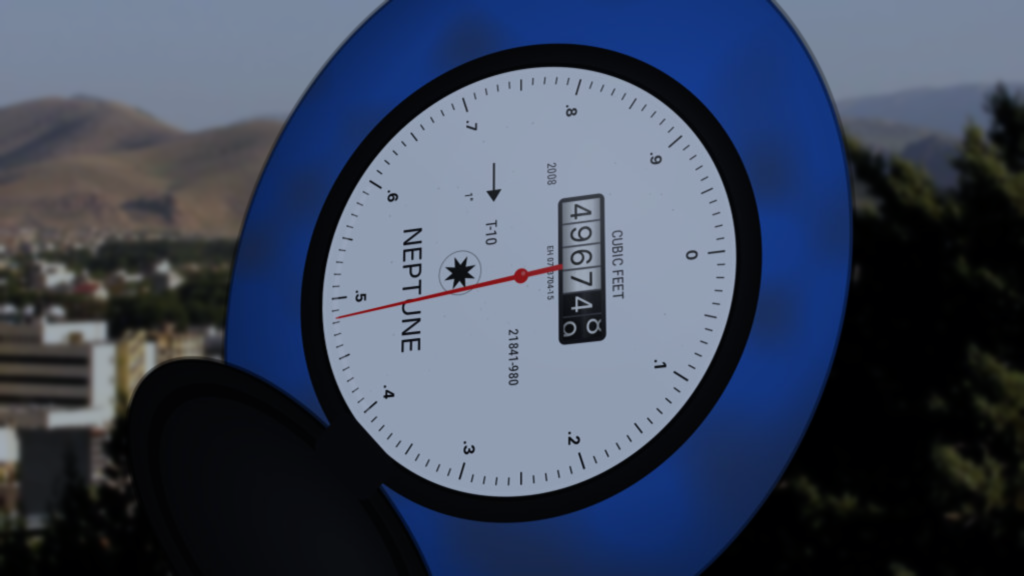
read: {"value": 496748.48, "unit": "ft³"}
